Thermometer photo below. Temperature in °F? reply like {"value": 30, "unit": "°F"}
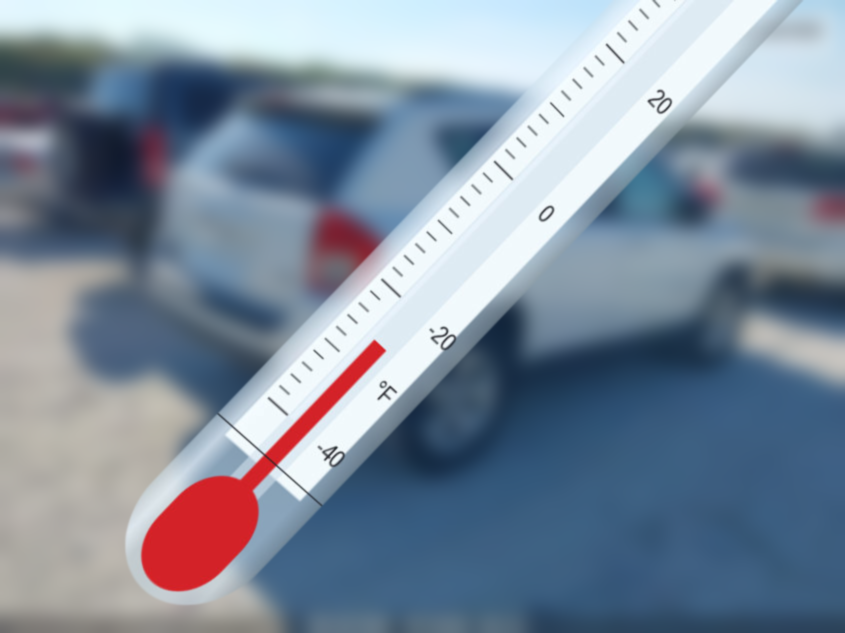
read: {"value": -26, "unit": "°F"}
